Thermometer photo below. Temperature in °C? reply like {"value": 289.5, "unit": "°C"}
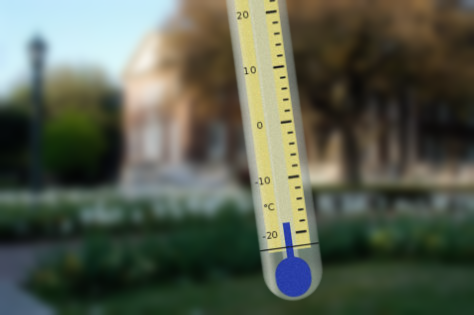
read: {"value": -18, "unit": "°C"}
